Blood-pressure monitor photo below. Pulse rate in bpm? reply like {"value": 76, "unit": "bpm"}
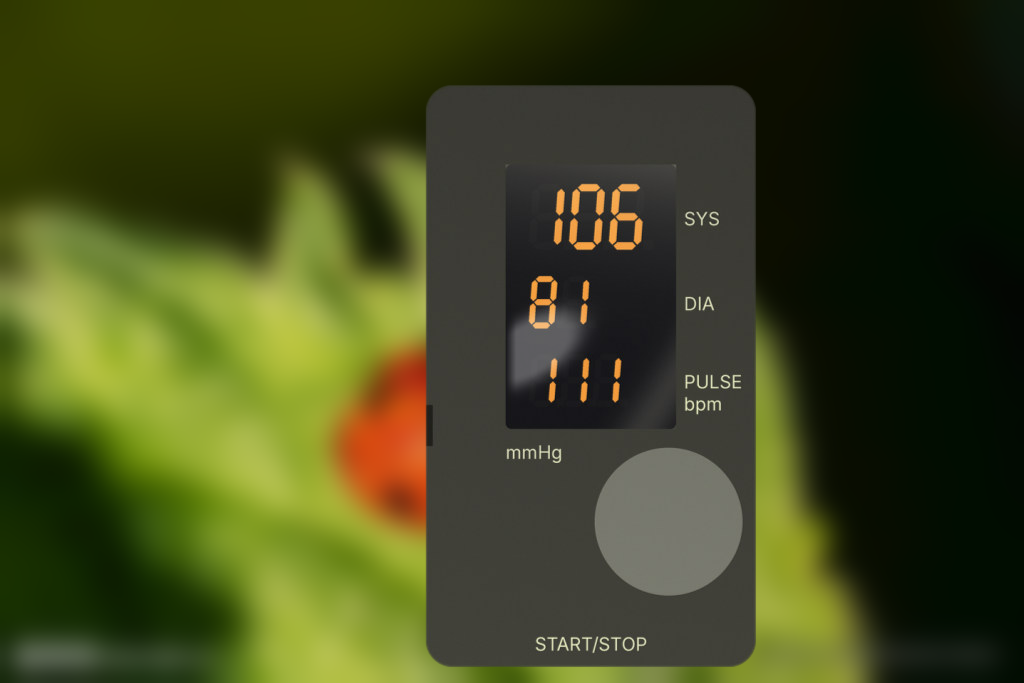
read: {"value": 111, "unit": "bpm"}
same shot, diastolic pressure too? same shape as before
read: {"value": 81, "unit": "mmHg"}
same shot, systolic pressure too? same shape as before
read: {"value": 106, "unit": "mmHg"}
